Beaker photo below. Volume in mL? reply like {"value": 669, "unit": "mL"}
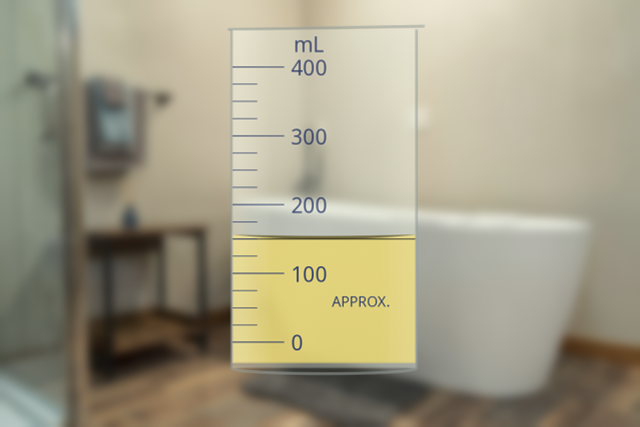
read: {"value": 150, "unit": "mL"}
